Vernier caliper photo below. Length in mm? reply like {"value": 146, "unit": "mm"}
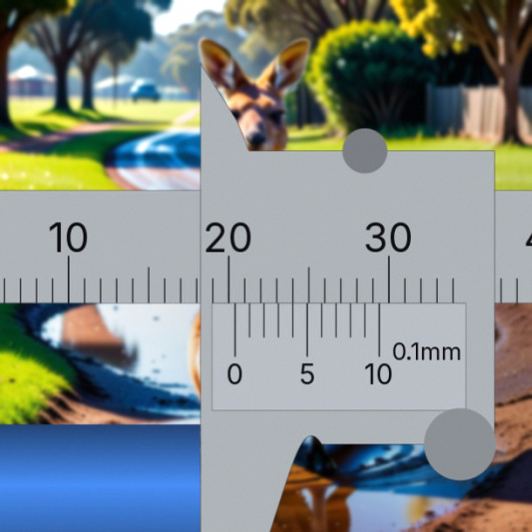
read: {"value": 20.4, "unit": "mm"}
